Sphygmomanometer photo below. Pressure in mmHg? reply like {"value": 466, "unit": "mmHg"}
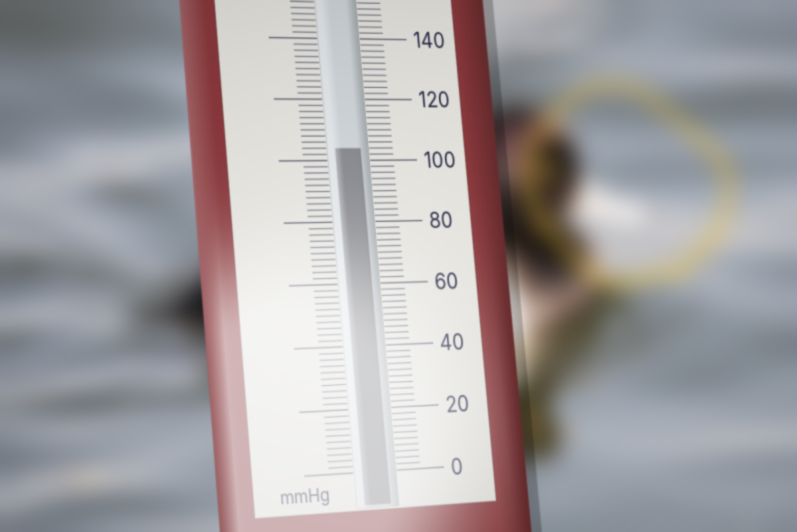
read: {"value": 104, "unit": "mmHg"}
